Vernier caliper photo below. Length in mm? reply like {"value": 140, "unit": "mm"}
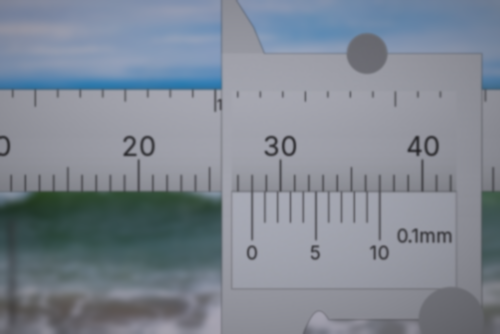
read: {"value": 28.0, "unit": "mm"}
